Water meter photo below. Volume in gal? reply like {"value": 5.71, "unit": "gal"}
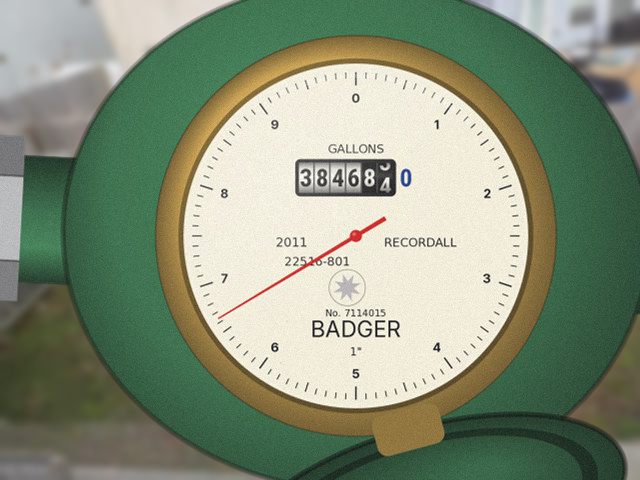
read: {"value": 3846836.6, "unit": "gal"}
